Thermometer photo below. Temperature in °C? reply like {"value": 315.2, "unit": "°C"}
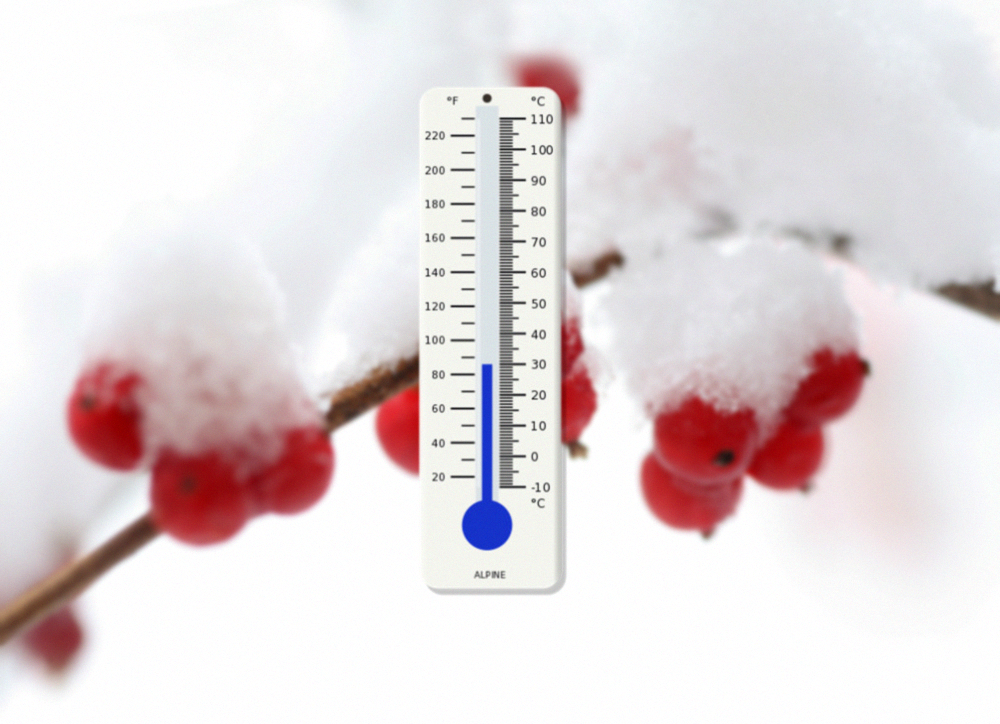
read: {"value": 30, "unit": "°C"}
